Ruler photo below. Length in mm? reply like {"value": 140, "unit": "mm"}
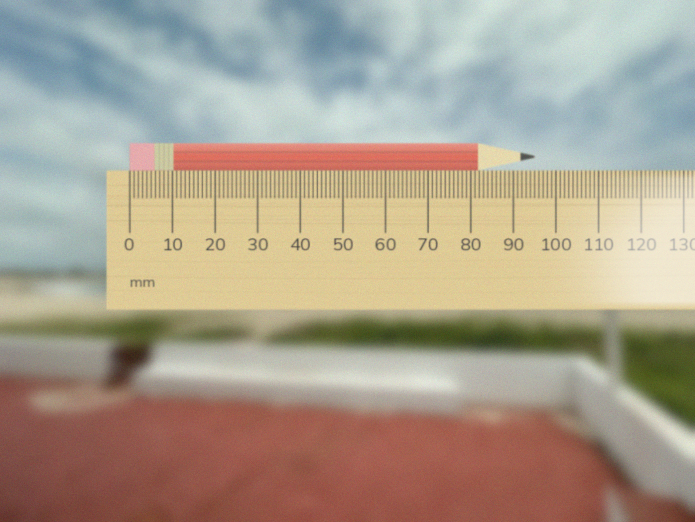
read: {"value": 95, "unit": "mm"}
